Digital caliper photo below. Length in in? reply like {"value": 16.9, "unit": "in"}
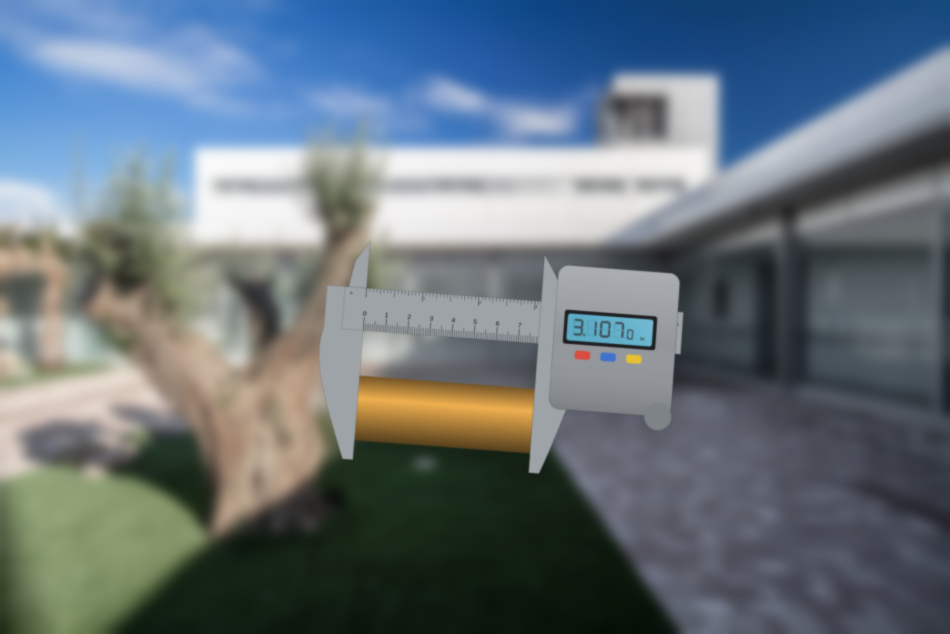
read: {"value": 3.1070, "unit": "in"}
